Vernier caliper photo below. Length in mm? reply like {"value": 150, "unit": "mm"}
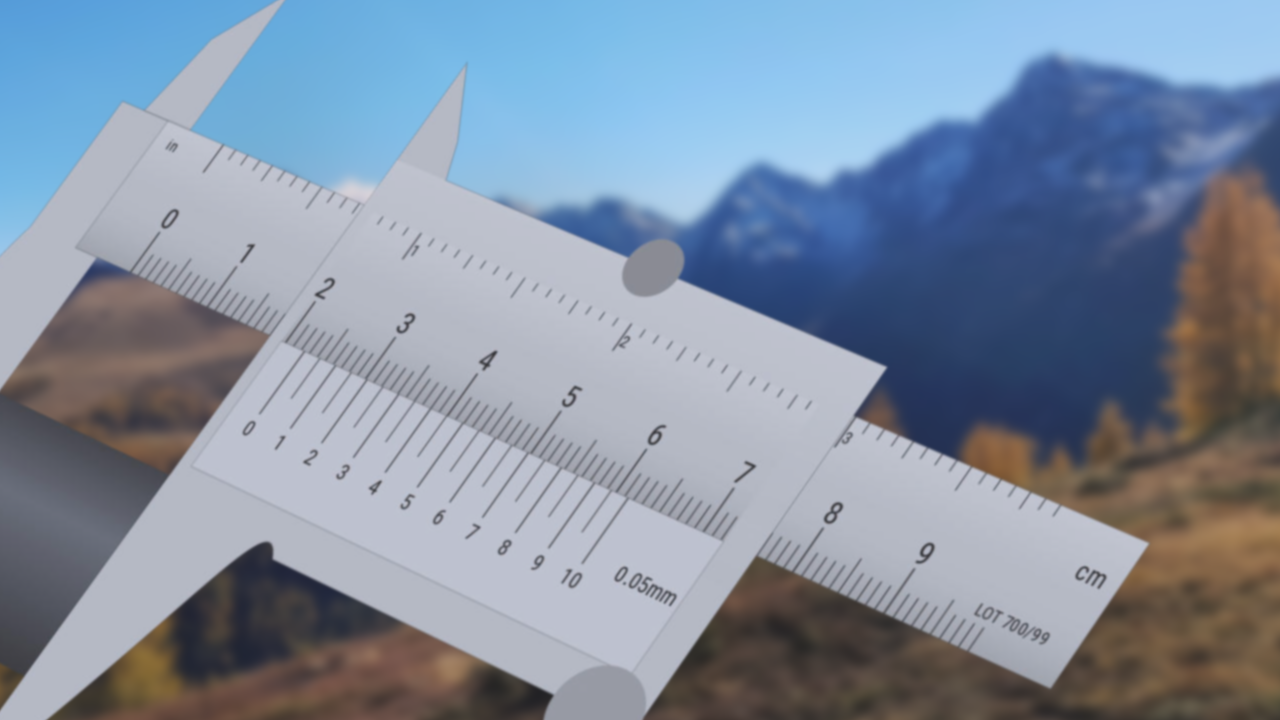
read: {"value": 22.4, "unit": "mm"}
